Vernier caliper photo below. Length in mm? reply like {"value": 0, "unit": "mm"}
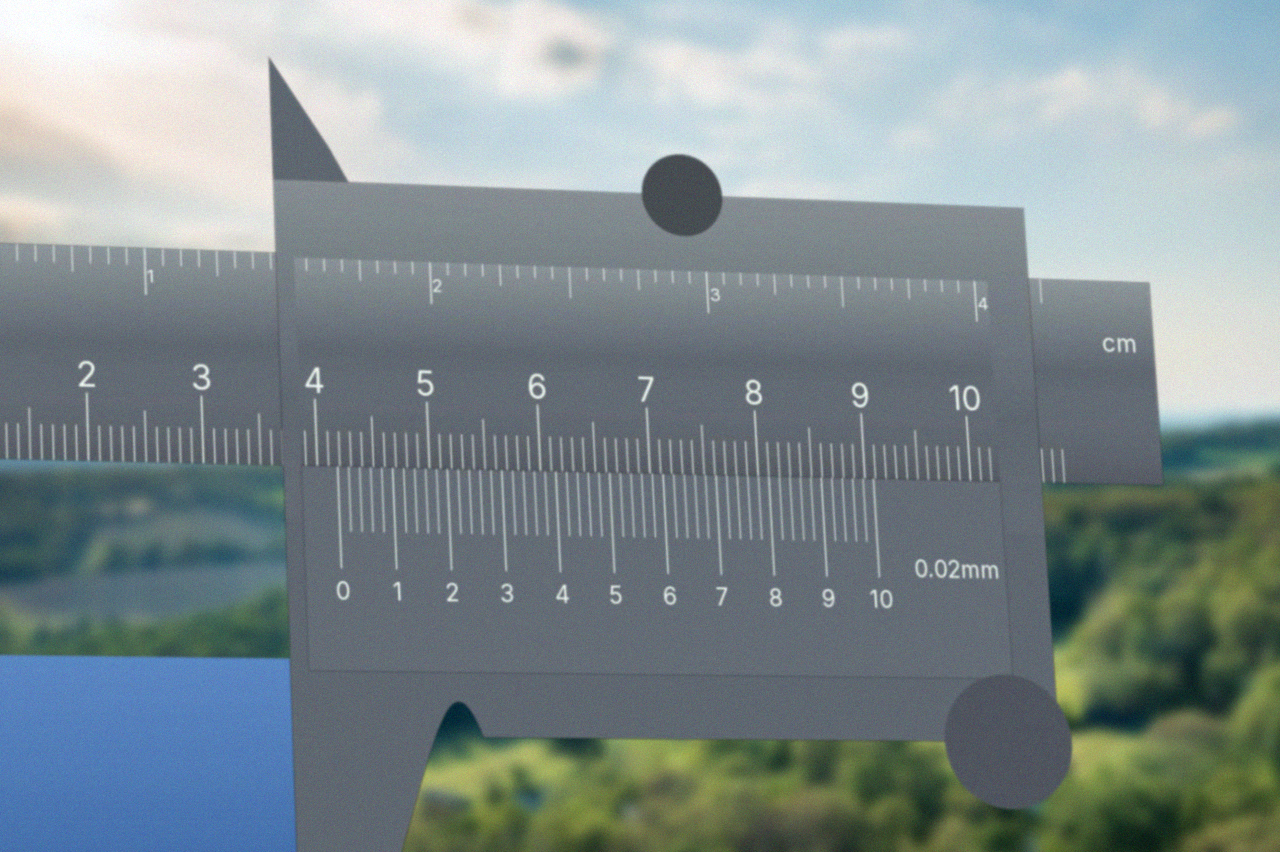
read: {"value": 41.8, "unit": "mm"}
